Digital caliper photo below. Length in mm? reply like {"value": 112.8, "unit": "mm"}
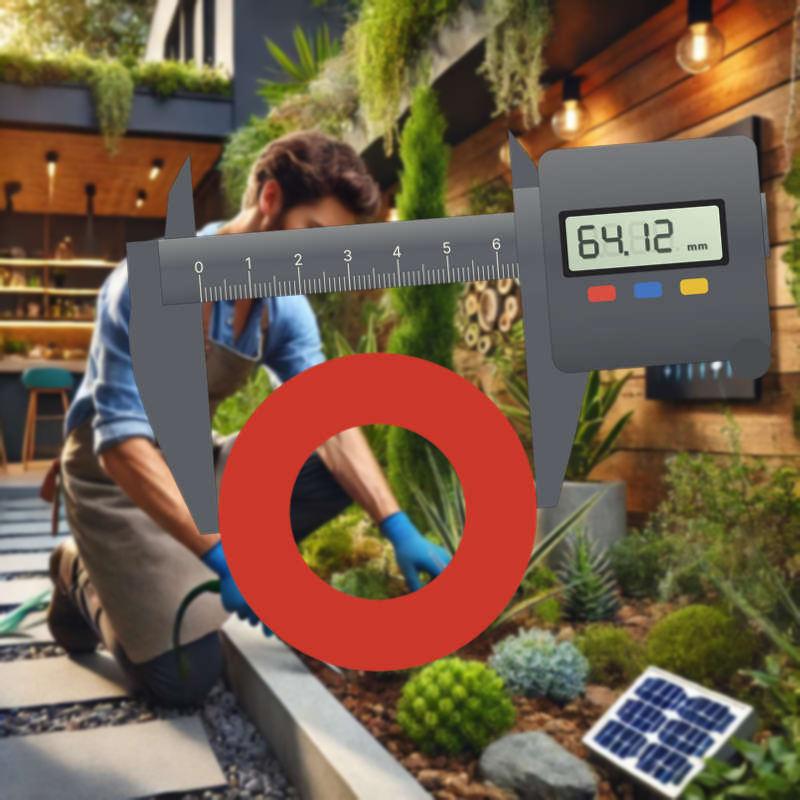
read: {"value": 64.12, "unit": "mm"}
